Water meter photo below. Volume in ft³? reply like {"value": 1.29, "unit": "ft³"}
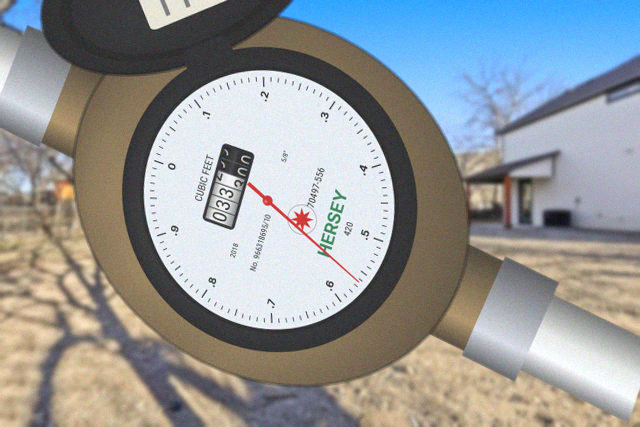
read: {"value": 33299.56, "unit": "ft³"}
